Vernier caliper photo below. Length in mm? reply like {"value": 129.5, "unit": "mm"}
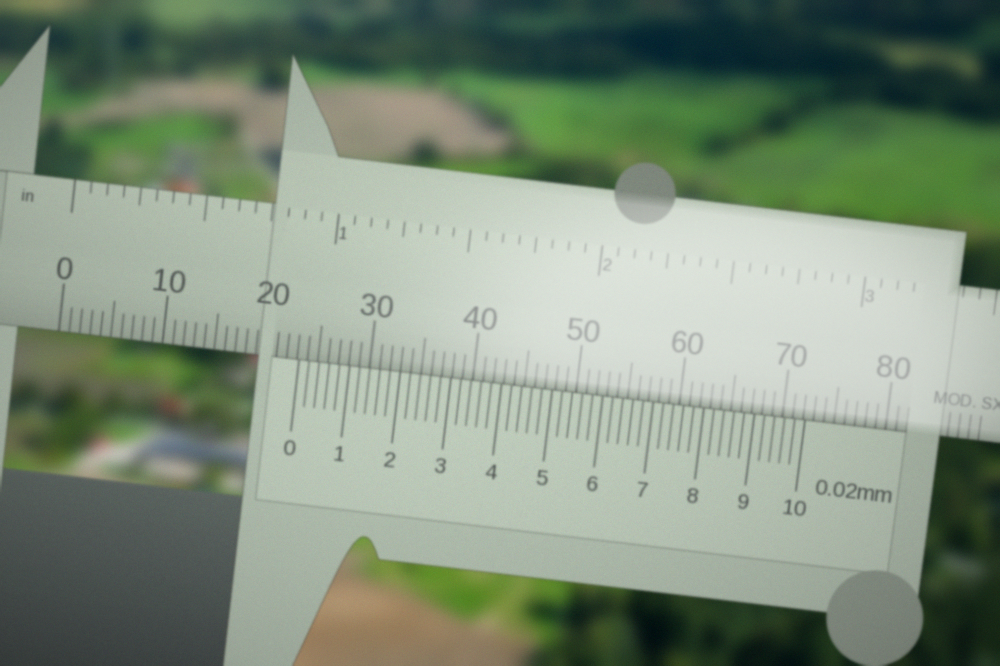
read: {"value": 23.2, "unit": "mm"}
